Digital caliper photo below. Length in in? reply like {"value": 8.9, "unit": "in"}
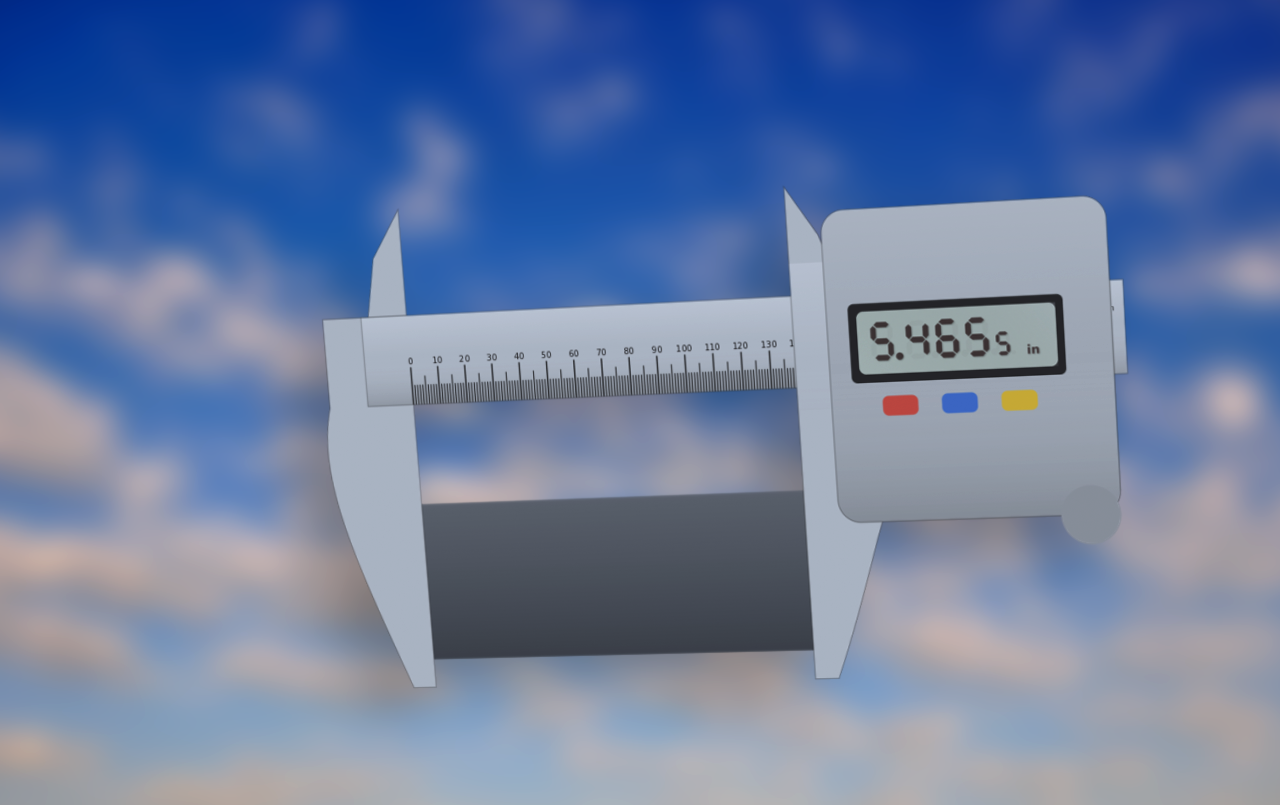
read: {"value": 5.4655, "unit": "in"}
